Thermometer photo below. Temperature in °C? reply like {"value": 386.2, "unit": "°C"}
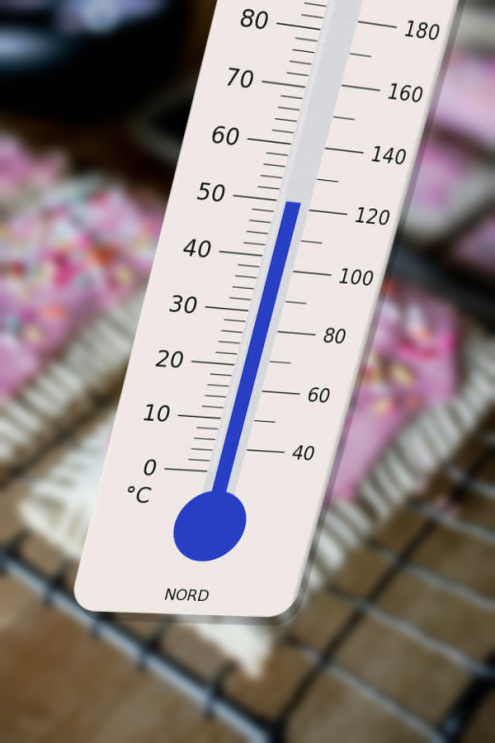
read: {"value": 50, "unit": "°C"}
